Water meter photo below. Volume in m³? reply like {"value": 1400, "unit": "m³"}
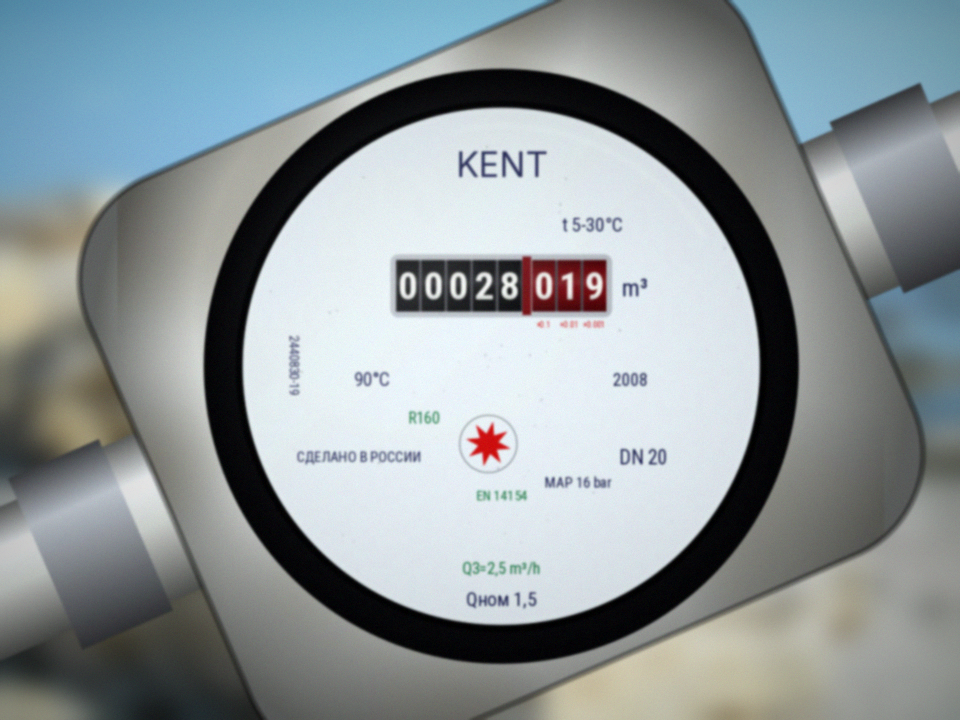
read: {"value": 28.019, "unit": "m³"}
